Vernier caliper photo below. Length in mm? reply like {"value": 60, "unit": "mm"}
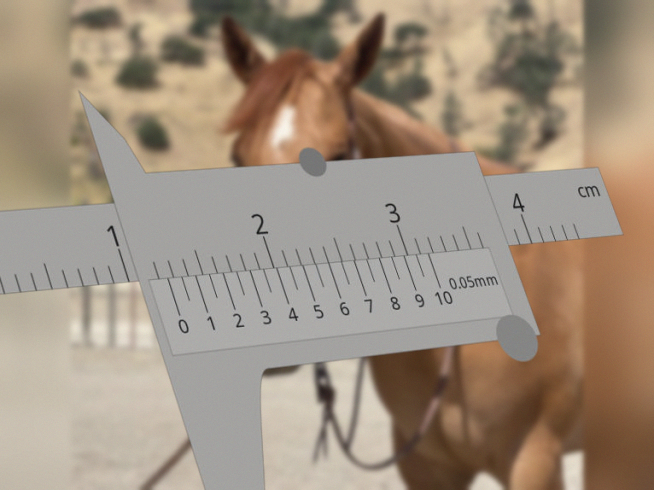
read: {"value": 12.6, "unit": "mm"}
